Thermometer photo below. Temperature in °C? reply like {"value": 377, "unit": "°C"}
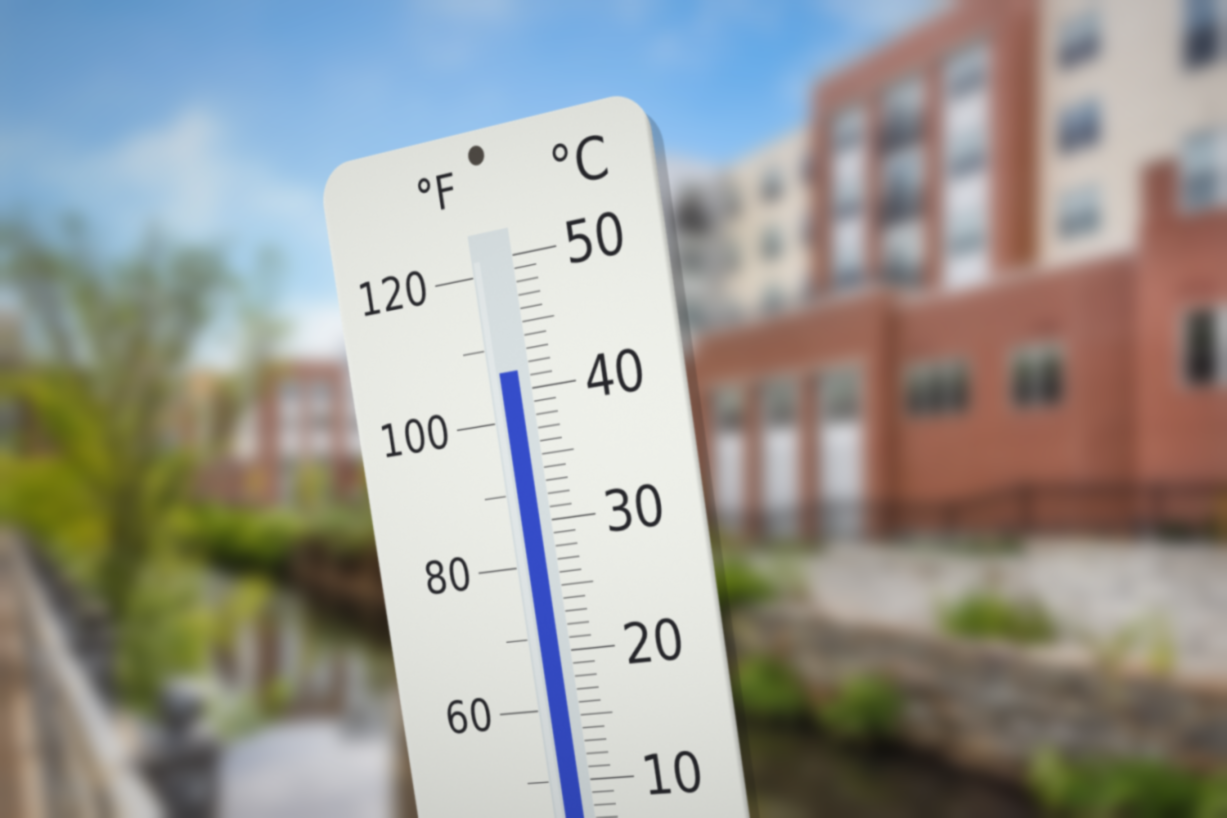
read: {"value": 41.5, "unit": "°C"}
